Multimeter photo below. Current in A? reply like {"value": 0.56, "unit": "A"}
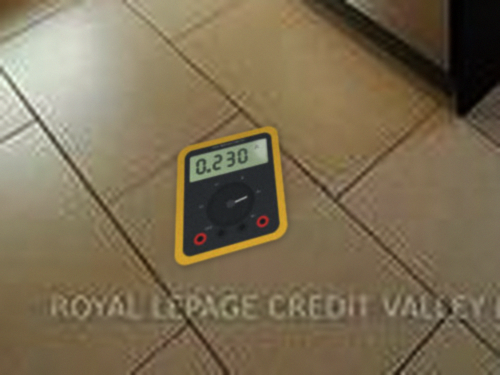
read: {"value": 0.230, "unit": "A"}
